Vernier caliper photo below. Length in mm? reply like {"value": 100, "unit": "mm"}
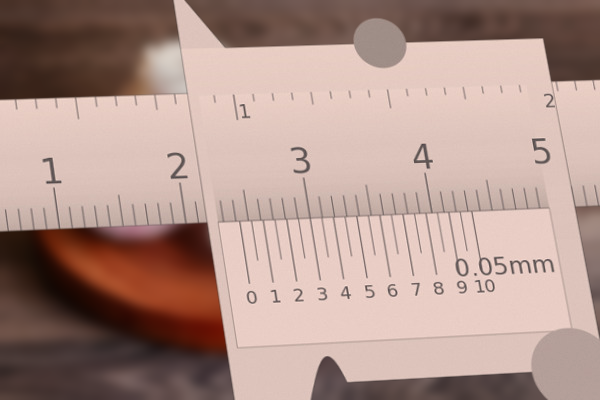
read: {"value": 24.3, "unit": "mm"}
